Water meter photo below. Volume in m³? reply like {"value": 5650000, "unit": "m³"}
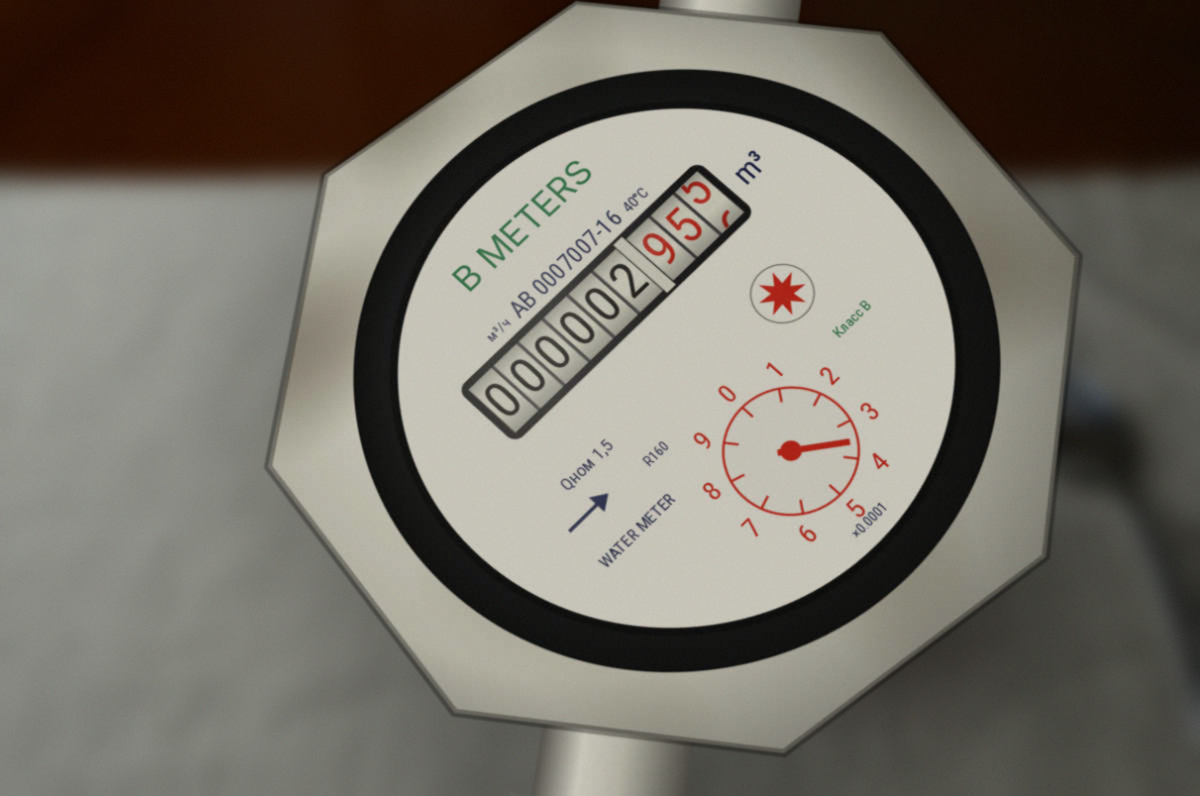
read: {"value": 2.9553, "unit": "m³"}
